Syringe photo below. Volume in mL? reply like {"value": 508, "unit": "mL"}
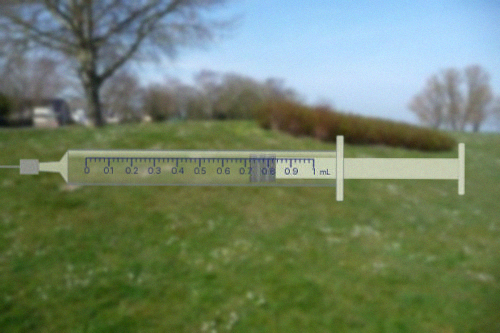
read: {"value": 0.72, "unit": "mL"}
